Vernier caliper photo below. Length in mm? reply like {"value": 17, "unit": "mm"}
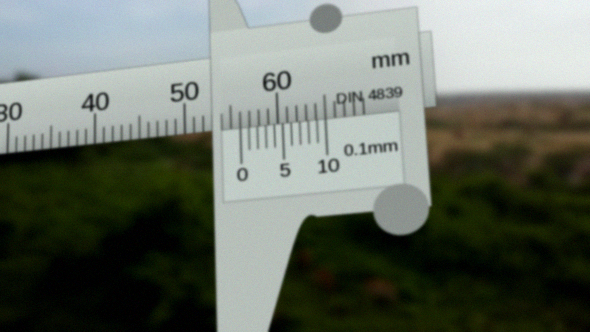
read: {"value": 56.0, "unit": "mm"}
